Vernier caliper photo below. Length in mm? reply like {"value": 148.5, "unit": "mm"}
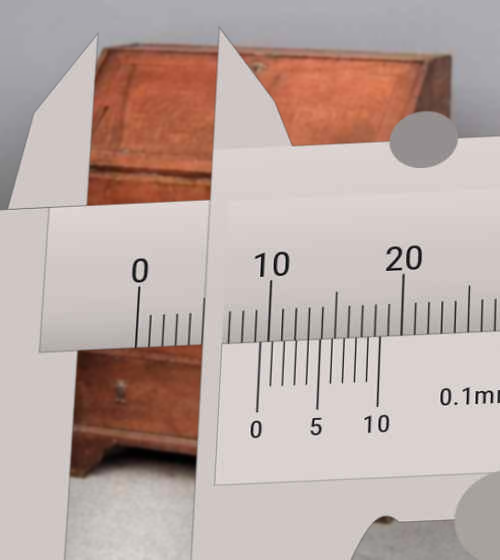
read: {"value": 9.4, "unit": "mm"}
